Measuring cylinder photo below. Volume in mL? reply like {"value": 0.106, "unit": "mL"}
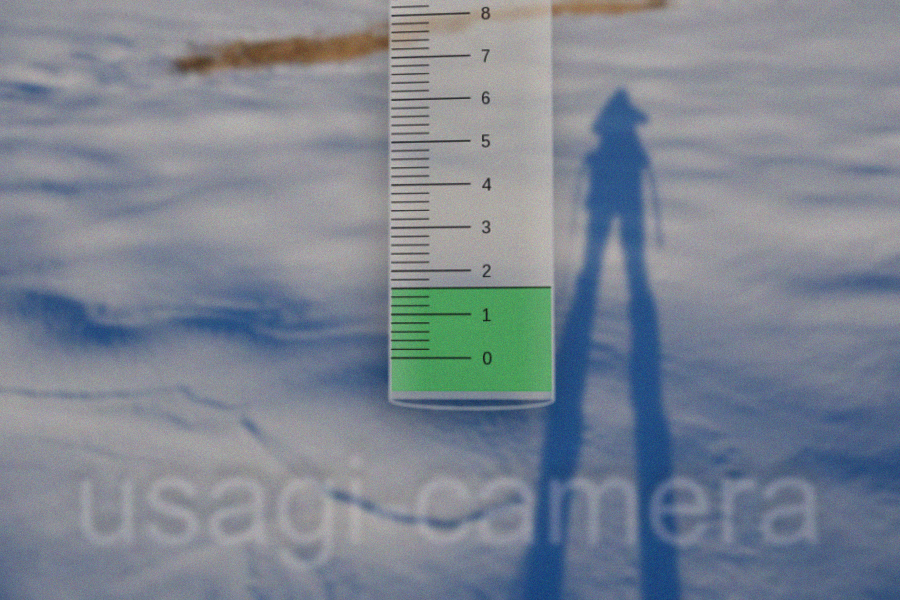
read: {"value": 1.6, "unit": "mL"}
